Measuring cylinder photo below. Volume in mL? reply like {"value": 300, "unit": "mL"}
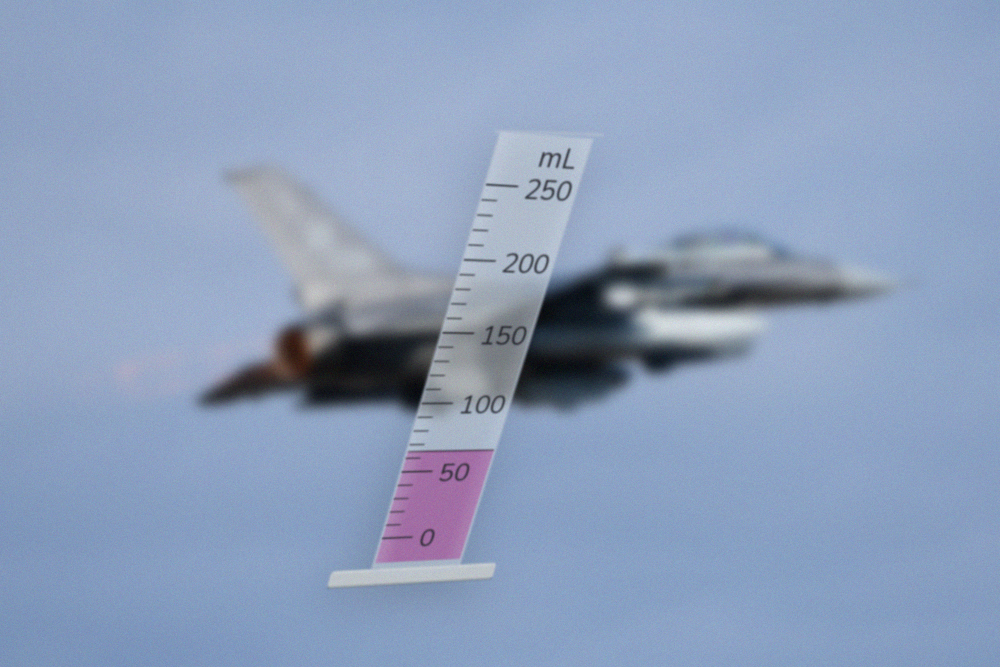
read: {"value": 65, "unit": "mL"}
